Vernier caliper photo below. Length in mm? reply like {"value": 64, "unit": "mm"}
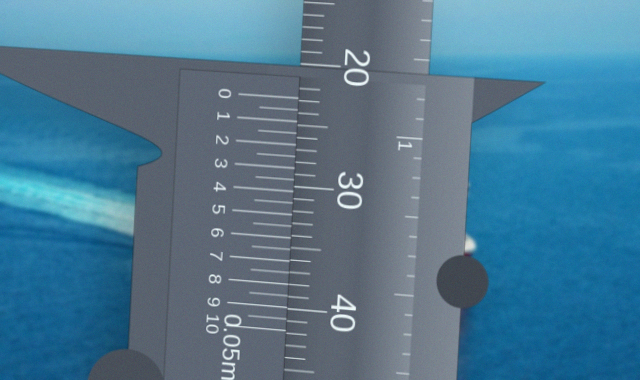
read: {"value": 22.8, "unit": "mm"}
